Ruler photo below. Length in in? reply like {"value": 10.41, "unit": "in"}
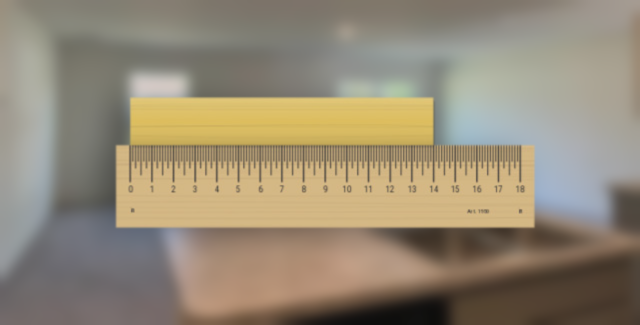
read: {"value": 14, "unit": "in"}
